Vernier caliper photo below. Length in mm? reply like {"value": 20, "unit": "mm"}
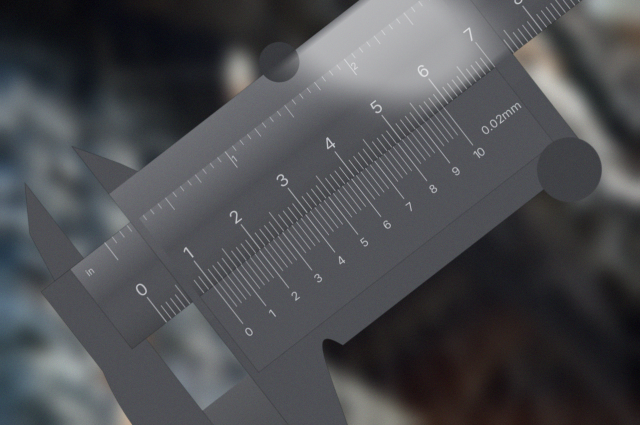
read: {"value": 10.0, "unit": "mm"}
